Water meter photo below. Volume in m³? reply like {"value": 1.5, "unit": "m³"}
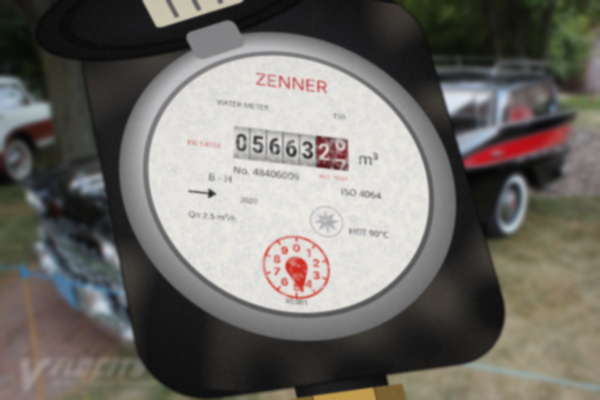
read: {"value": 5663.264, "unit": "m³"}
